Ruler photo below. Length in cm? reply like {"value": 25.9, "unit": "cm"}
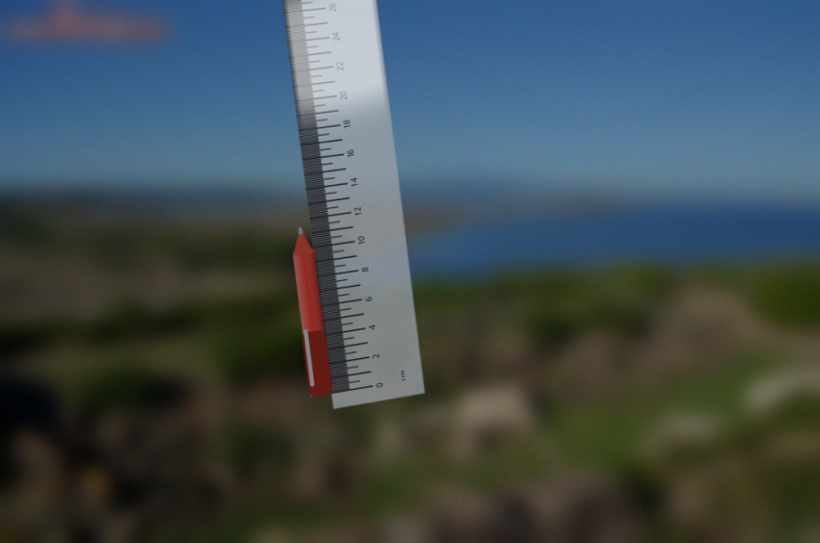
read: {"value": 11.5, "unit": "cm"}
